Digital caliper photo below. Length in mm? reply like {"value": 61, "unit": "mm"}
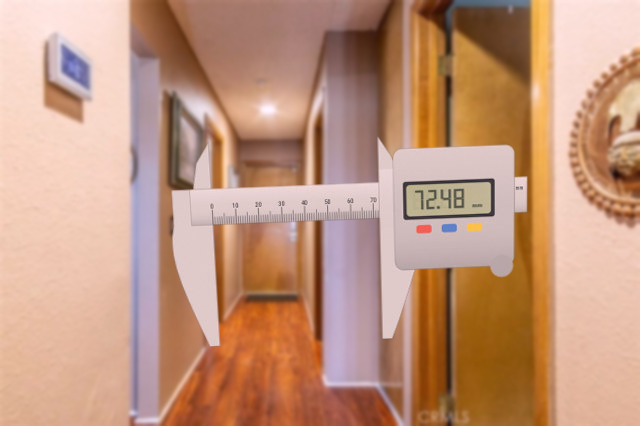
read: {"value": 72.48, "unit": "mm"}
